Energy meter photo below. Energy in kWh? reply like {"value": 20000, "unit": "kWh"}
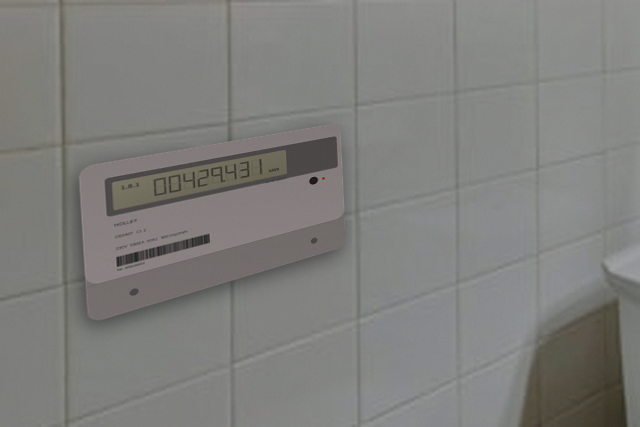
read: {"value": 429.431, "unit": "kWh"}
